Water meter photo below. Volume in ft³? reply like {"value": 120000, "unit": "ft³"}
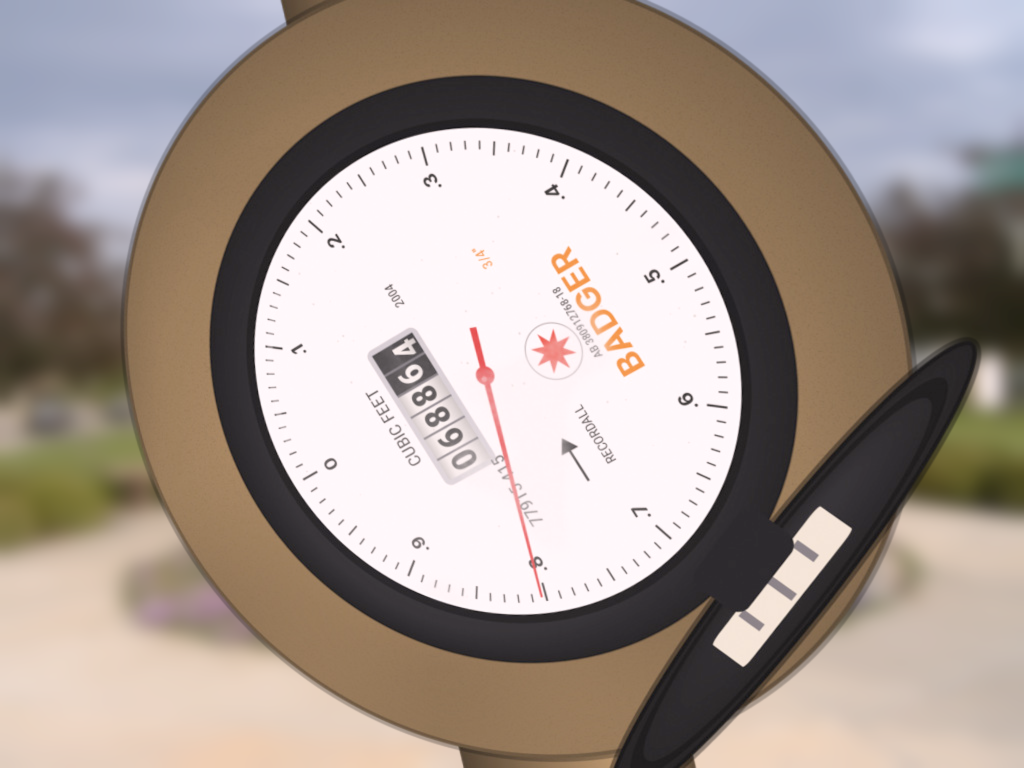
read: {"value": 68863.80, "unit": "ft³"}
